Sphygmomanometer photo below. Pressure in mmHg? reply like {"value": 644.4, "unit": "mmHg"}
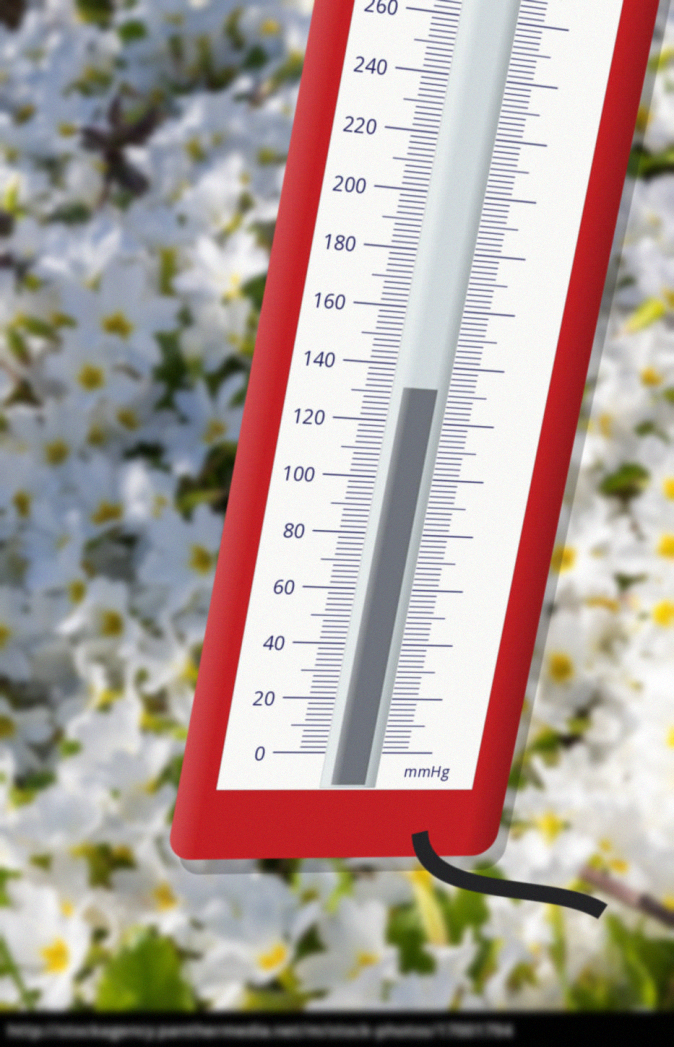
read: {"value": 132, "unit": "mmHg"}
